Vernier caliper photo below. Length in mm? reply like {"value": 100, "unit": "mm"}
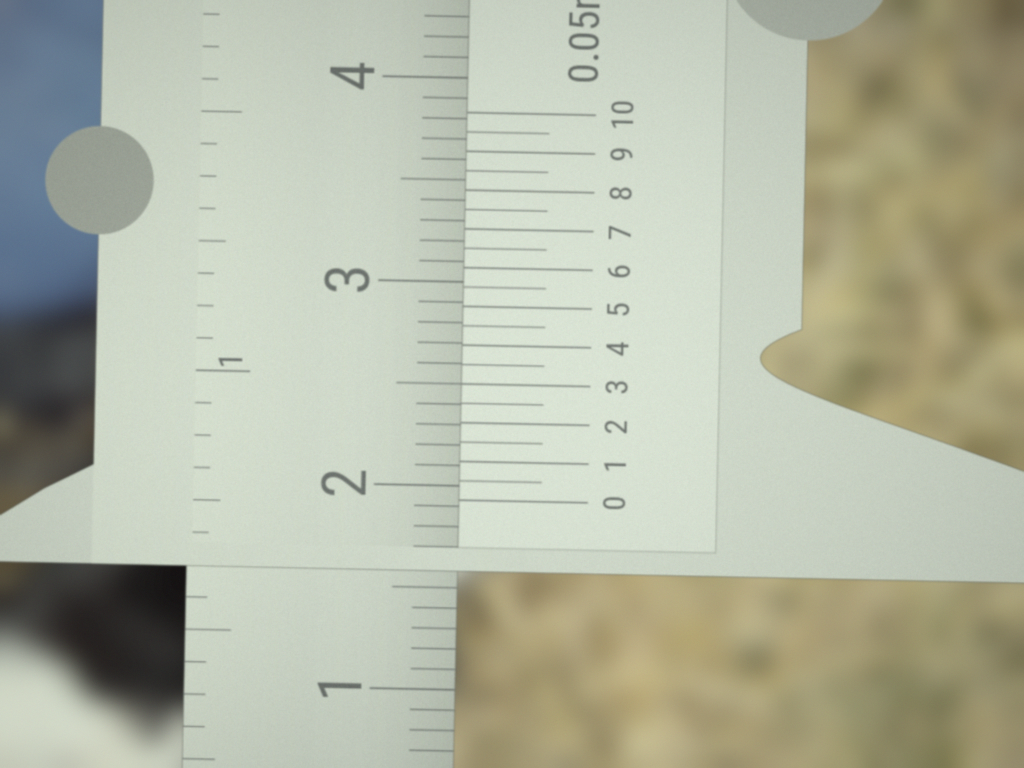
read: {"value": 19.3, "unit": "mm"}
